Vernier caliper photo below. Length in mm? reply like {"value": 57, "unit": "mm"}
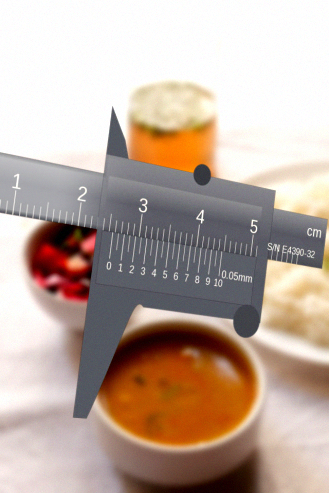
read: {"value": 25.6, "unit": "mm"}
